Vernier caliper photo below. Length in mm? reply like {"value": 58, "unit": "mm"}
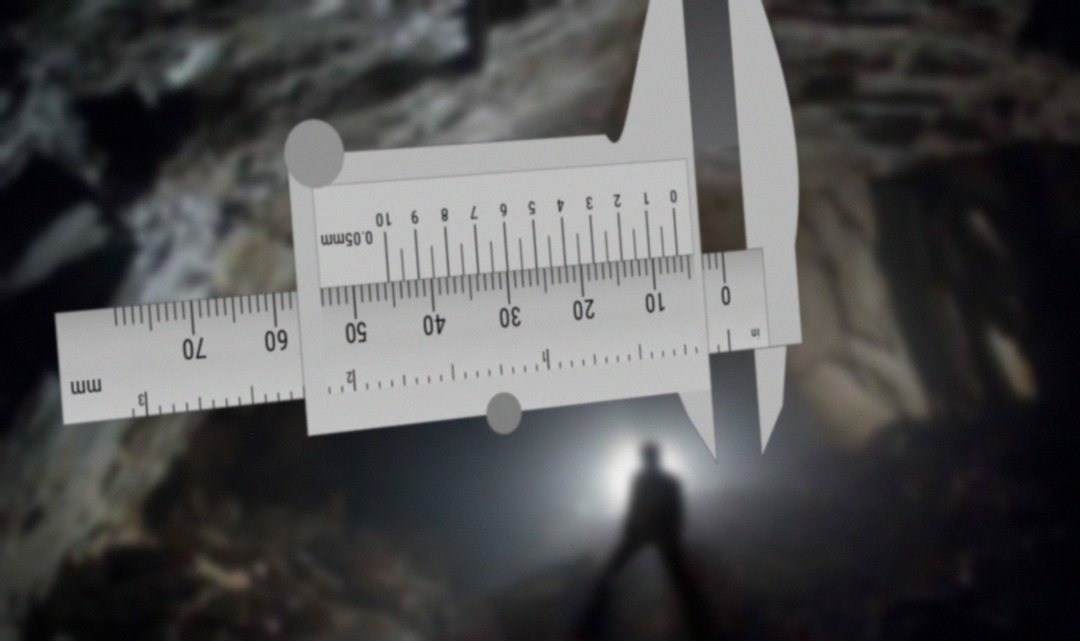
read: {"value": 6.5, "unit": "mm"}
